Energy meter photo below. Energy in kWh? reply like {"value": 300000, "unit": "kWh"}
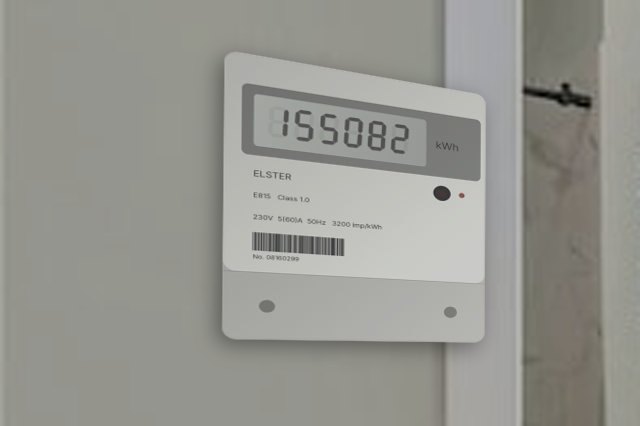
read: {"value": 155082, "unit": "kWh"}
